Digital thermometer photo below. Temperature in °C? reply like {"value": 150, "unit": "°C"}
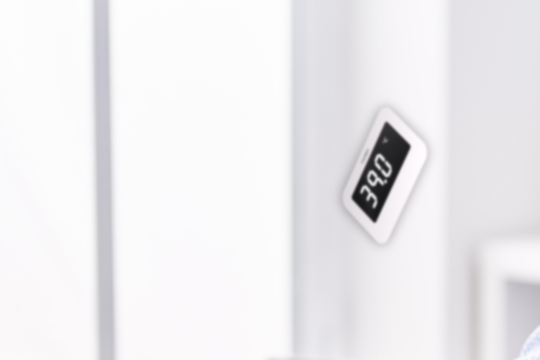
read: {"value": 39.0, "unit": "°C"}
